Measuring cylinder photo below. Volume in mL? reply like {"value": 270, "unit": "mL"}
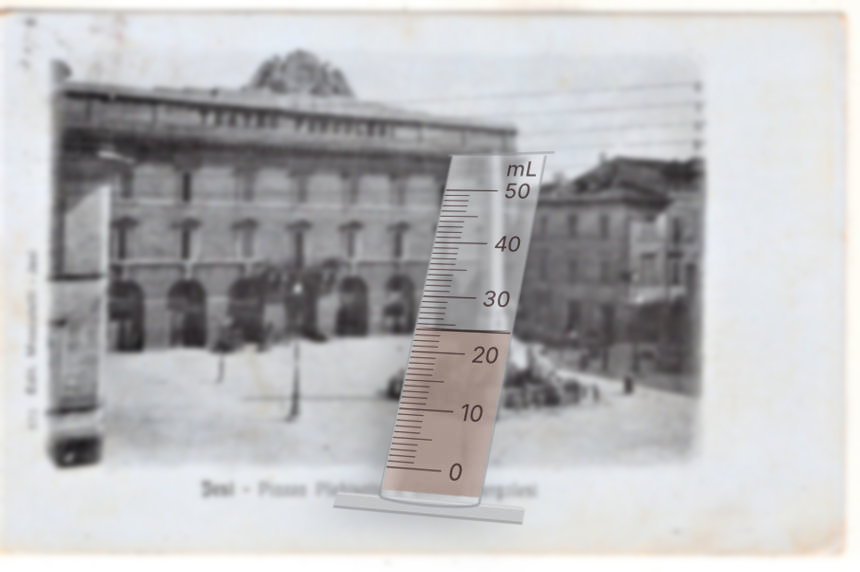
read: {"value": 24, "unit": "mL"}
